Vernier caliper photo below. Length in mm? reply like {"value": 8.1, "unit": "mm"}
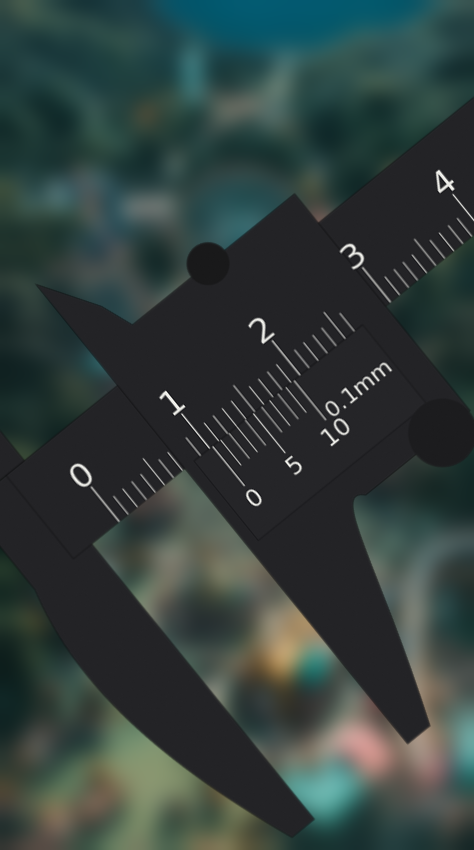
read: {"value": 10.3, "unit": "mm"}
